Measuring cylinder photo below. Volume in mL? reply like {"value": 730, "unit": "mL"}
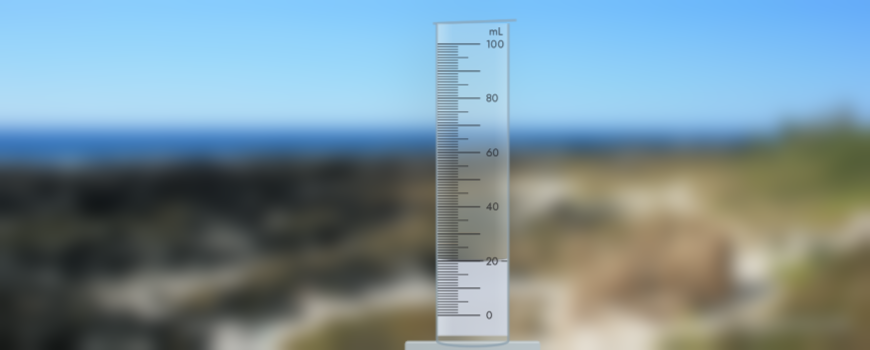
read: {"value": 20, "unit": "mL"}
